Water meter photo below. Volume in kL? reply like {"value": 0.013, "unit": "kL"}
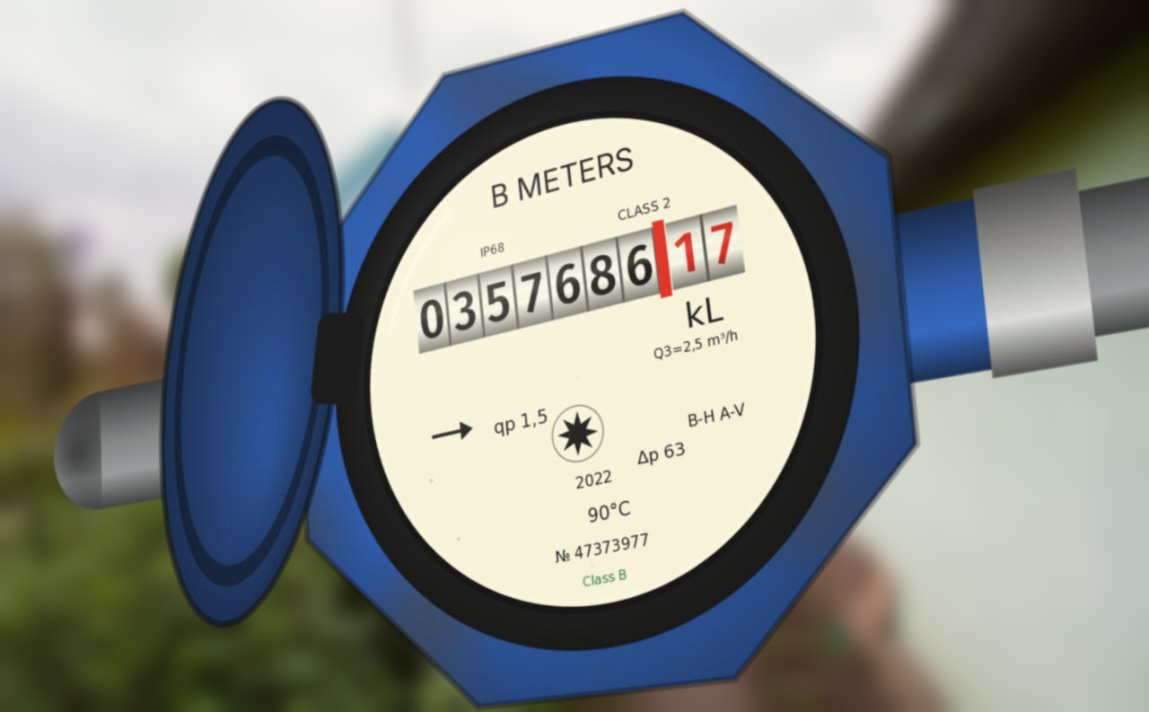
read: {"value": 357686.17, "unit": "kL"}
